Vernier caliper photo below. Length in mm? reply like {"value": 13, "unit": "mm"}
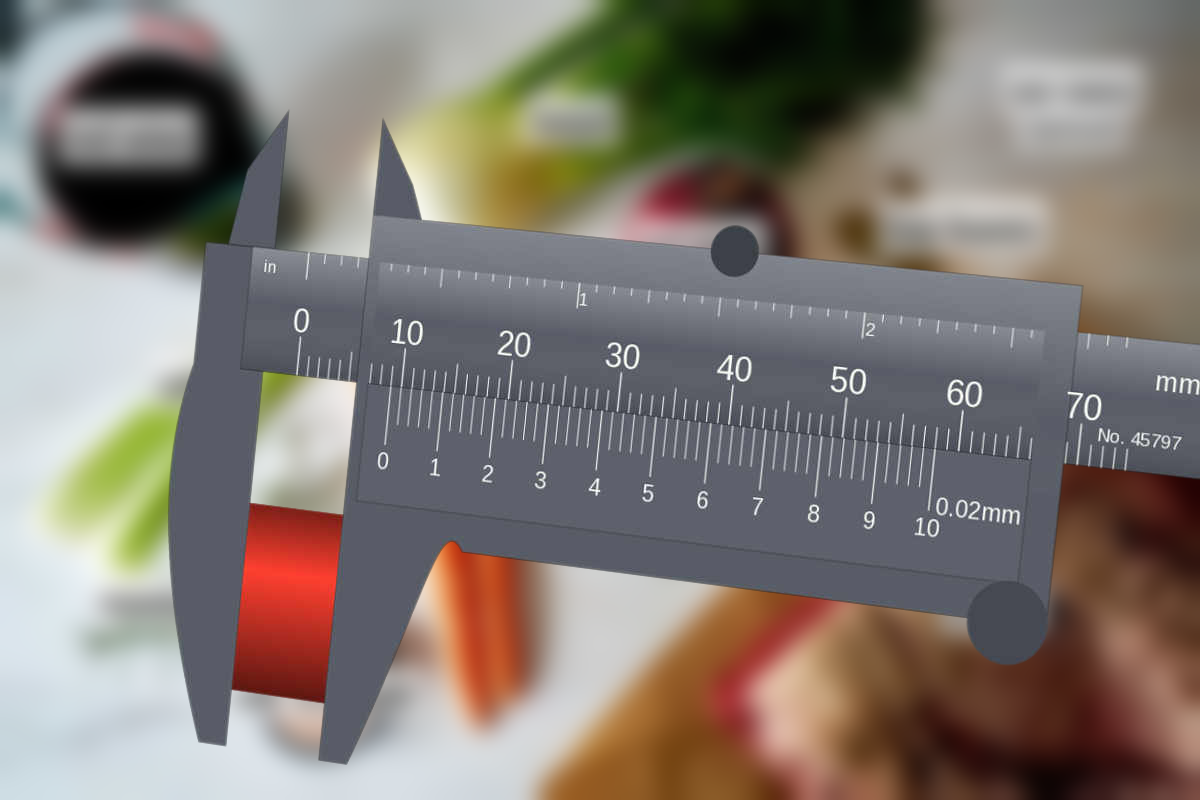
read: {"value": 9.0, "unit": "mm"}
